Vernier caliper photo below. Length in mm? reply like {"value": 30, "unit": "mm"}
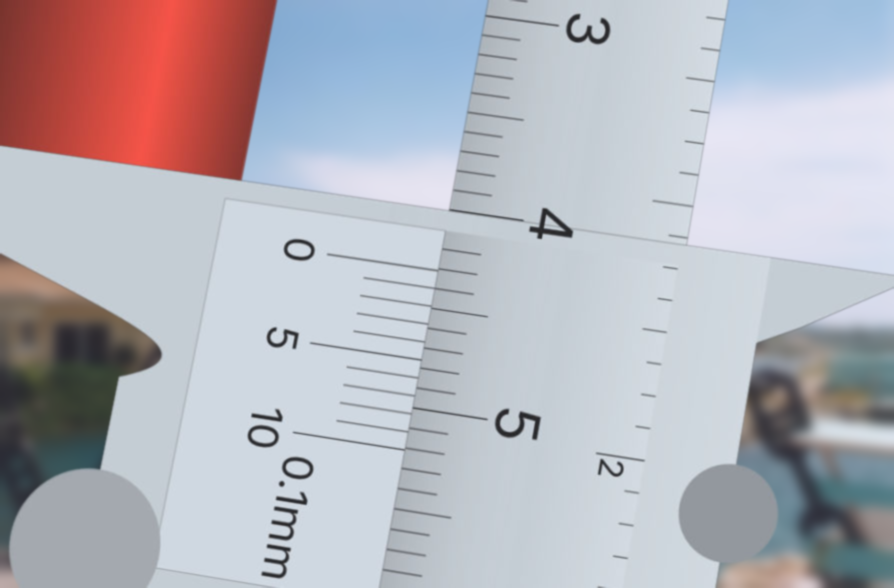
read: {"value": 43.1, "unit": "mm"}
